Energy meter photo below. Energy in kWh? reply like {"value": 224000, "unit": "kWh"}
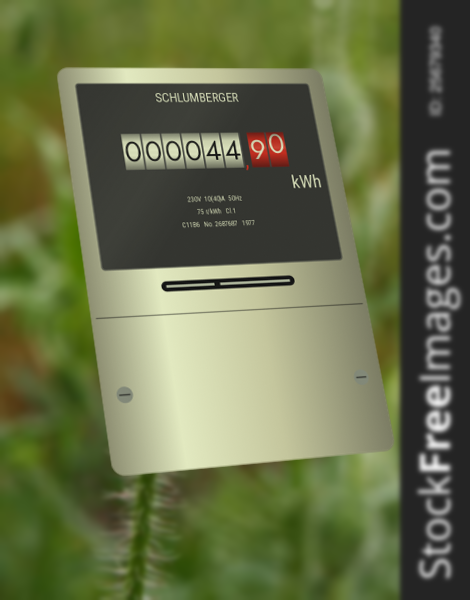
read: {"value": 44.90, "unit": "kWh"}
